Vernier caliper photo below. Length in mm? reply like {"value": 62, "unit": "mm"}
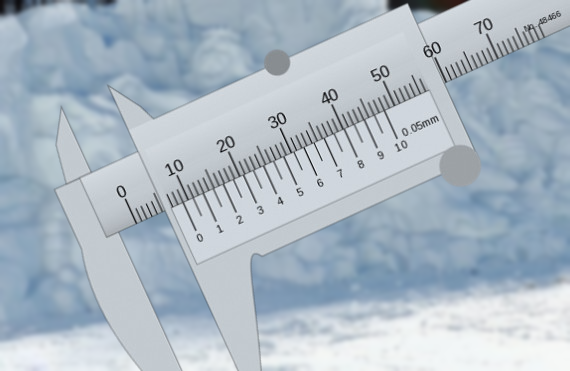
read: {"value": 9.0, "unit": "mm"}
